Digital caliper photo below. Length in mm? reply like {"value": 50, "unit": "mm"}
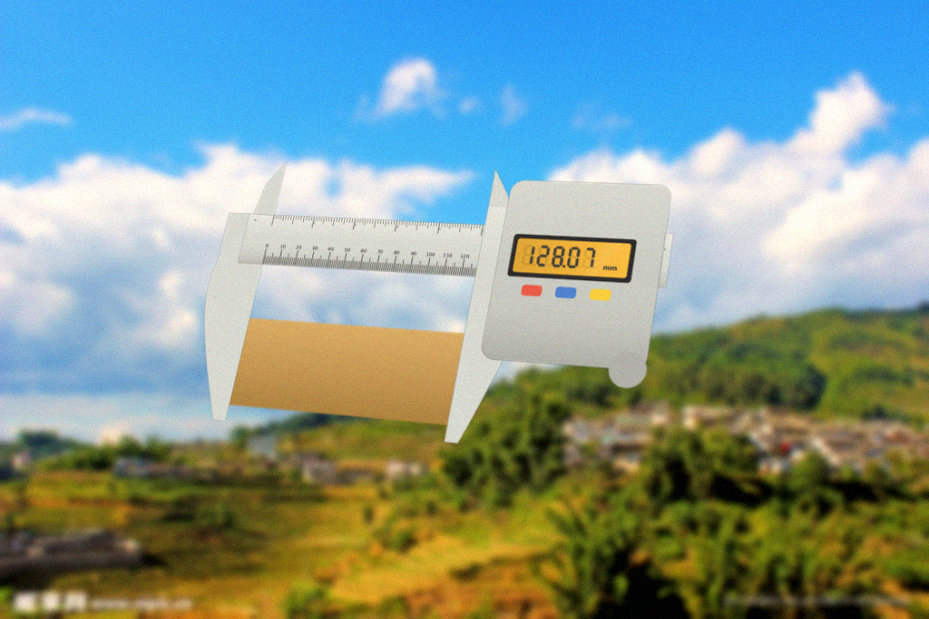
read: {"value": 128.07, "unit": "mm"}
